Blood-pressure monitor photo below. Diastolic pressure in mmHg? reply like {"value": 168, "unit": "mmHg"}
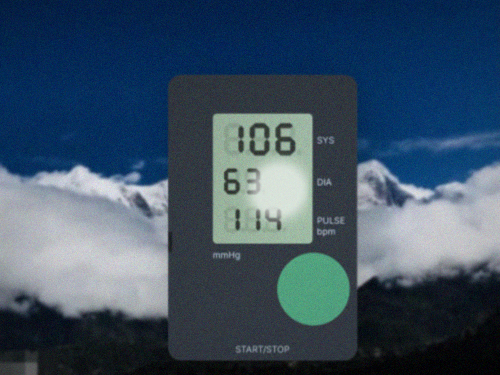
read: {"value": 63, "unit": "mmHg"}
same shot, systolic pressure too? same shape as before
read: {"value": 106, "unit": "mmHg"}
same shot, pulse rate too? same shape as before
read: {"value": 114, "unit": "bpm"}
